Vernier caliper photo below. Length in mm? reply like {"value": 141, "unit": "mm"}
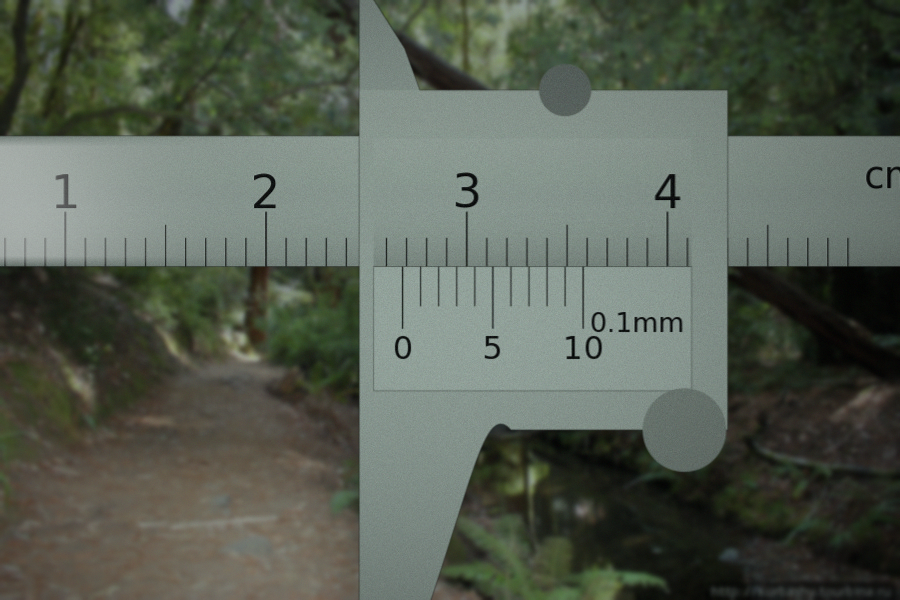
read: {"value": 26.8, "unit": "mm"}
